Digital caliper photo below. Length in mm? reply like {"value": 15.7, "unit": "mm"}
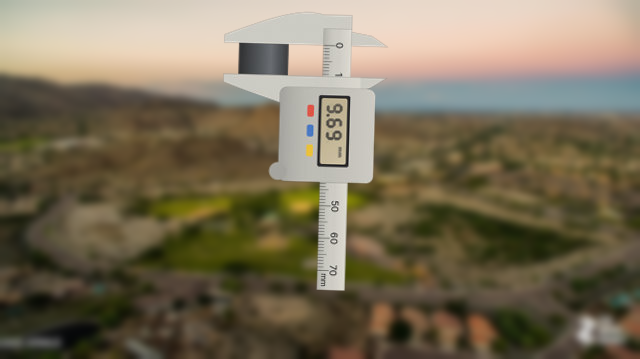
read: {"value": 9.69, "unit": "mm"}
